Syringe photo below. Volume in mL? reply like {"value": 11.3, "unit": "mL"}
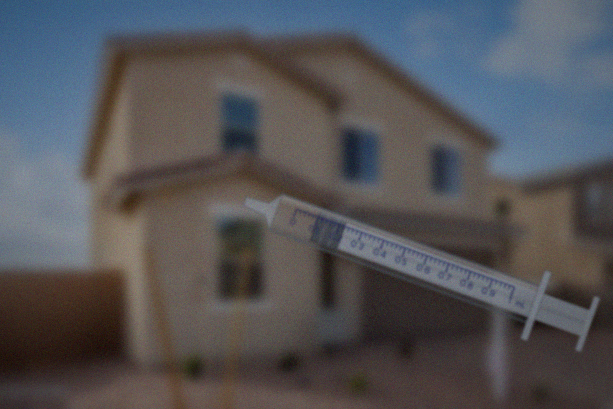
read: {"value": 0.1, "unit": "mL"}
